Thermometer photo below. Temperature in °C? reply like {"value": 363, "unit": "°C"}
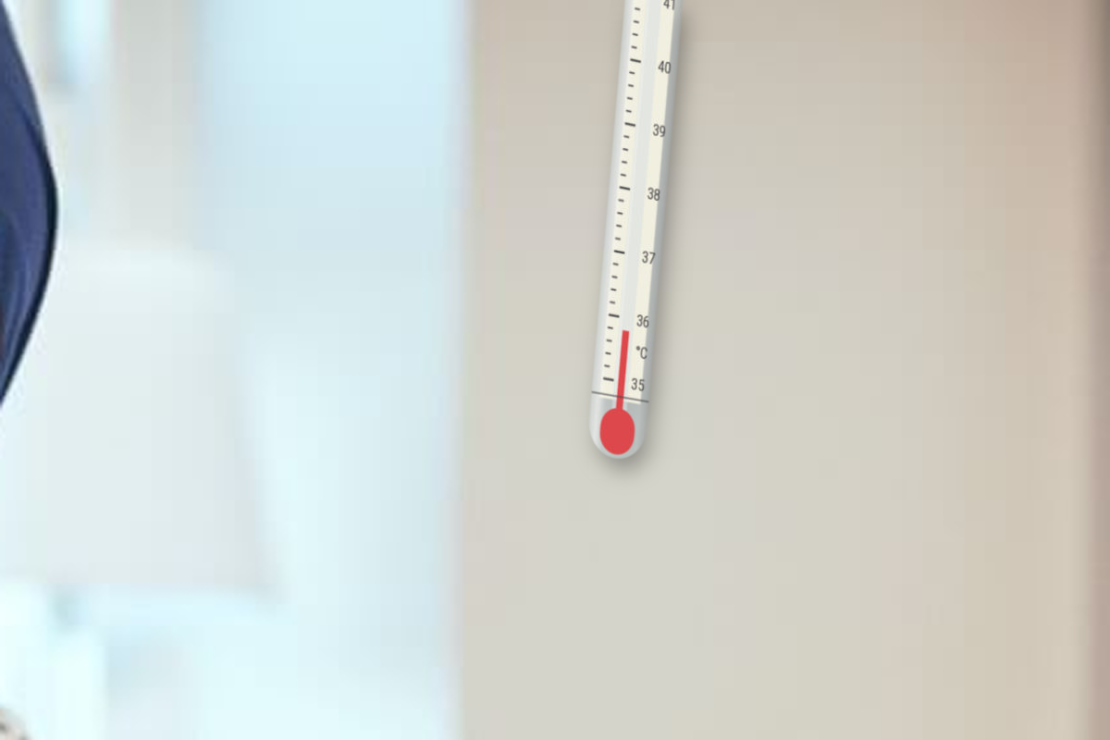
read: {"value": 35.8, "unit": "°C"}
